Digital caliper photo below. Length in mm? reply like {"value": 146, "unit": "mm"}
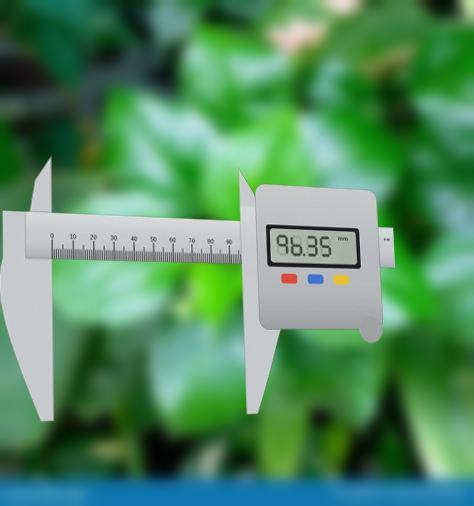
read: {"value": 96.35, "unit": "mm"}
